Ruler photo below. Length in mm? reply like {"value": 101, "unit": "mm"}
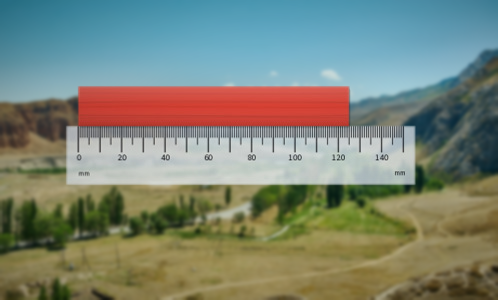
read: {"value": 125, "unit": "mm"}
